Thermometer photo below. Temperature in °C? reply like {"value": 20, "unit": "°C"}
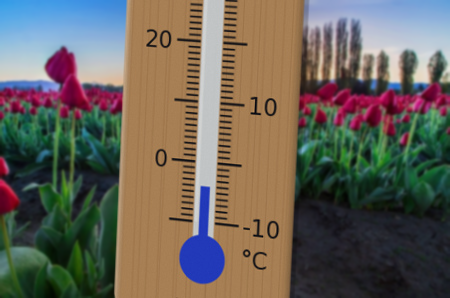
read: {"value": -4, "unit": "°C"}
